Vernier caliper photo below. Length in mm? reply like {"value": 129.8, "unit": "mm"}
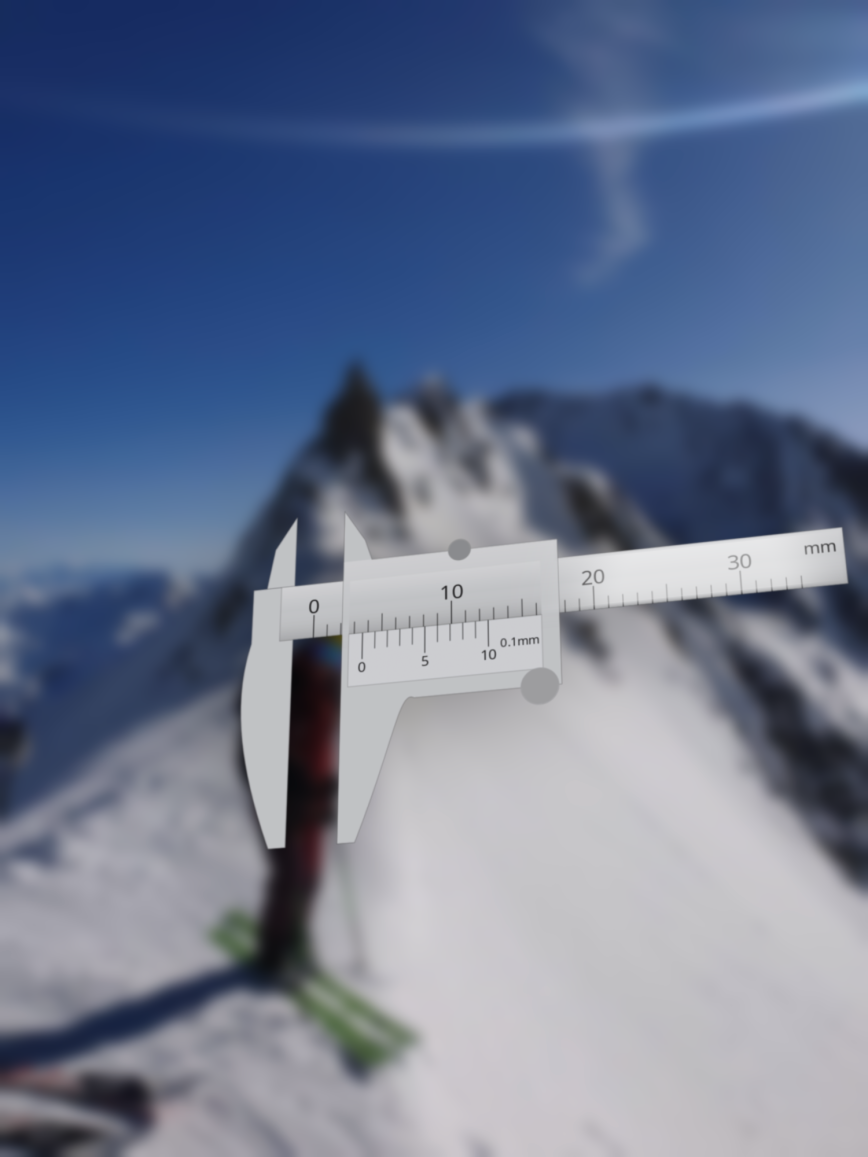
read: {"value": 3.6, "unit": "mm"}
